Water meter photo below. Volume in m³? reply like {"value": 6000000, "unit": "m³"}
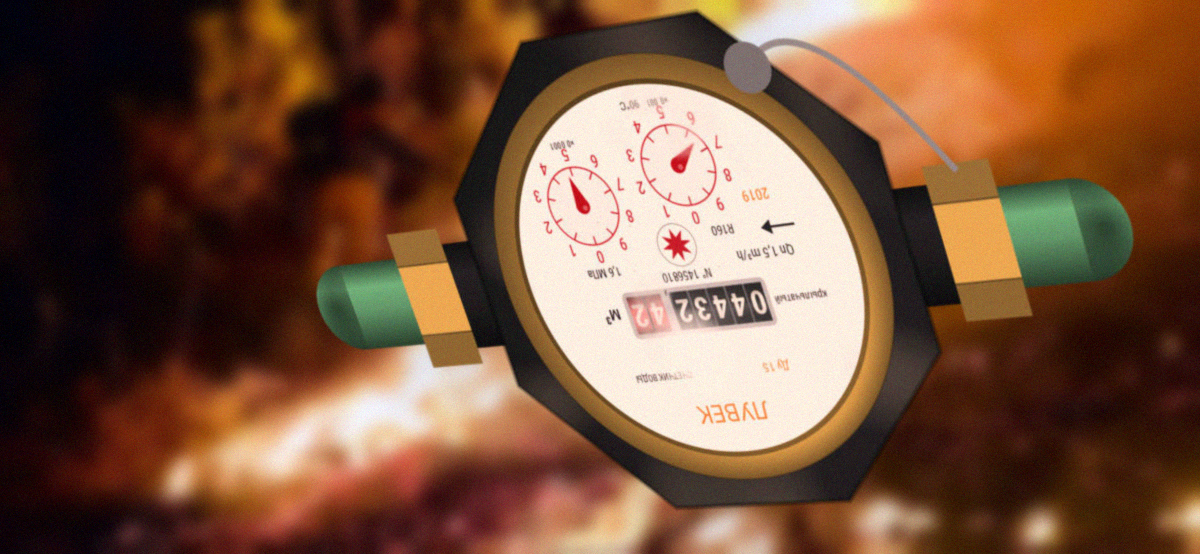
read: {"value": 4432.4264, "unit": "m³"}
